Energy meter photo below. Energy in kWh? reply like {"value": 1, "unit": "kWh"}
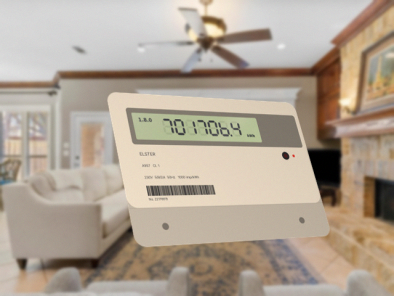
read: {"value": 701706.4, "unit": "kWh"}
